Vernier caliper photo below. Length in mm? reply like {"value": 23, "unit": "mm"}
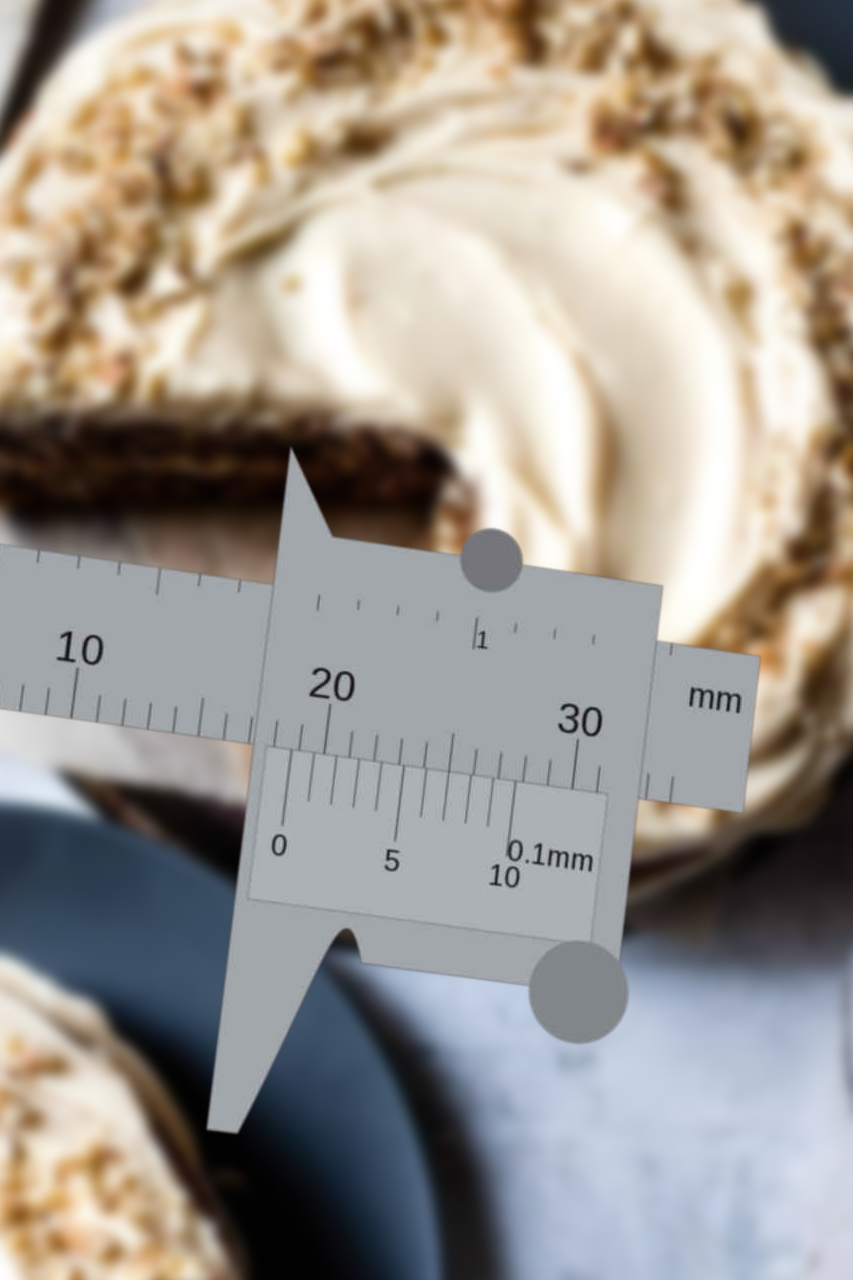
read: {"value": 18.7, "unit": "mm"}
